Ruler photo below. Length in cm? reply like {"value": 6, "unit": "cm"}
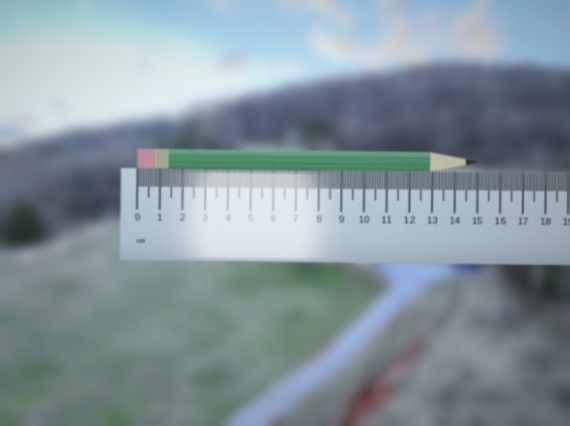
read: {"value": 15, "unit": "cm"}
